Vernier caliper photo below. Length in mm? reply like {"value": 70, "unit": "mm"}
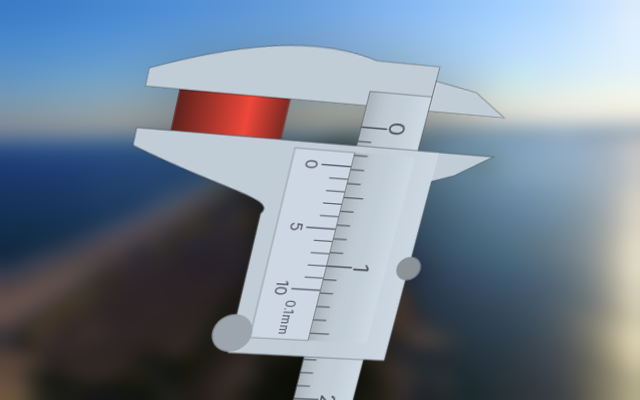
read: {"value": 2.8, "unit": "mm"}
